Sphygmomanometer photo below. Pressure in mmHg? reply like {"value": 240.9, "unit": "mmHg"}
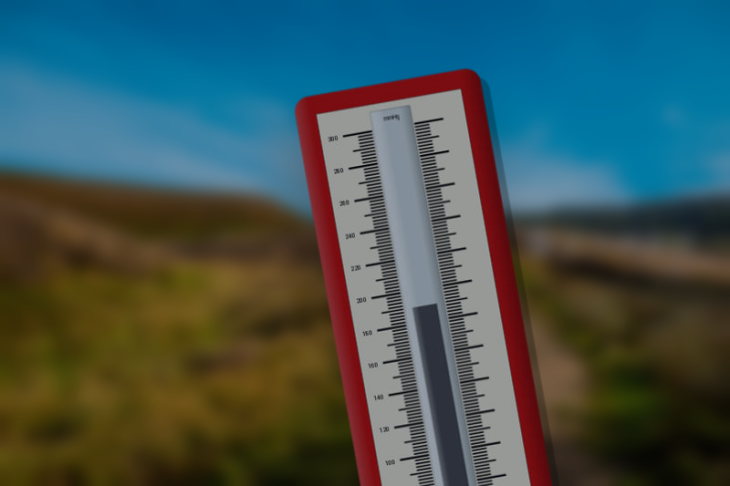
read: {"value": 190, "unit": "mmHg"}
